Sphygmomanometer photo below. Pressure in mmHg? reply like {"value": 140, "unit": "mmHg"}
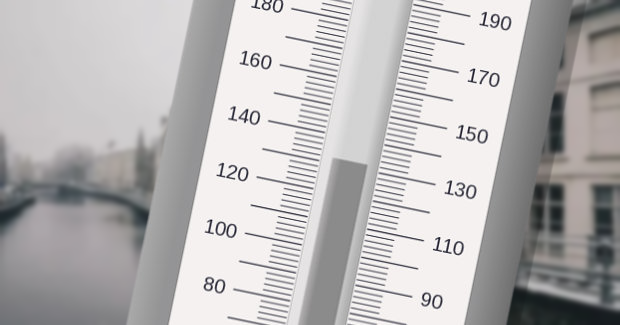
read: {"value": 132, "unit": "mmHg"}
